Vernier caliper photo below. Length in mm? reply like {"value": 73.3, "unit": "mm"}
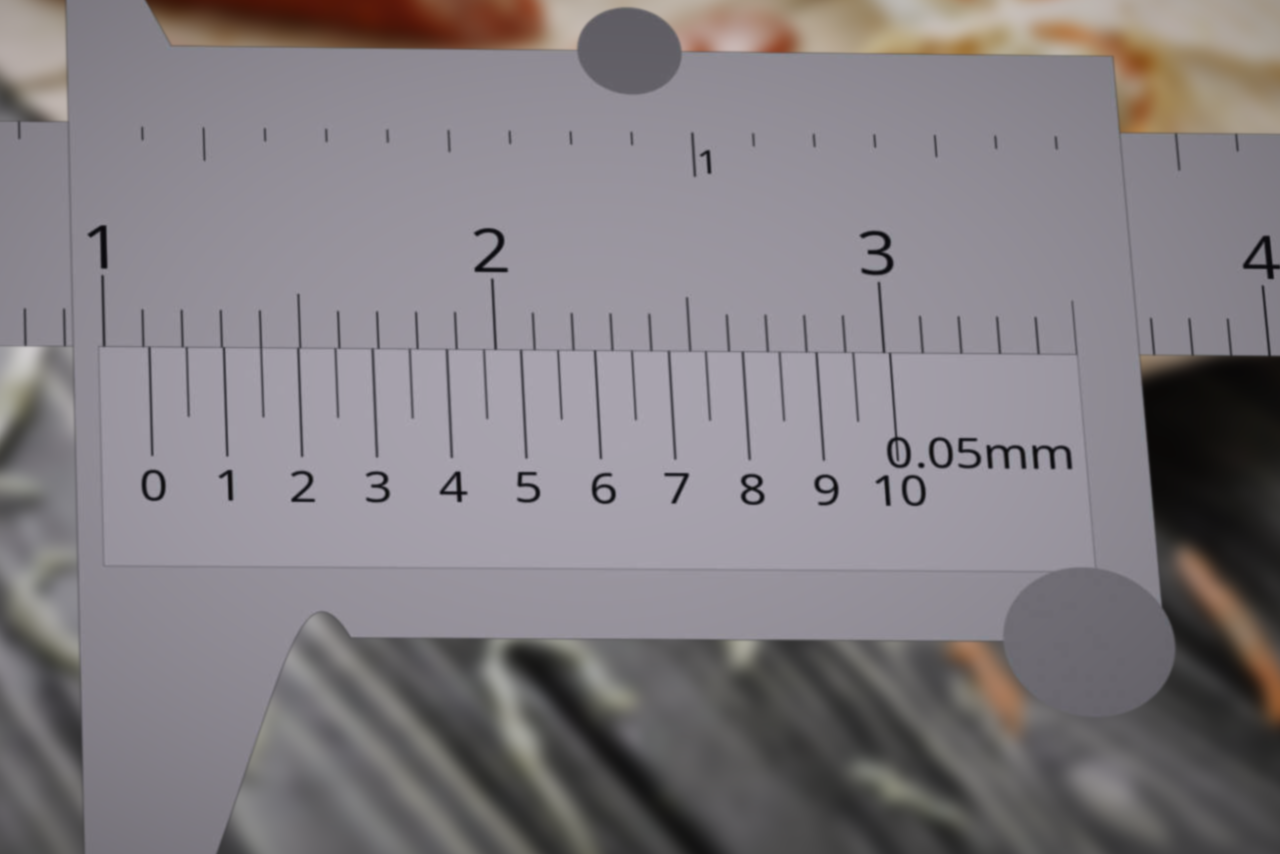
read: {"value": 11.15, "unit": "mm"}
